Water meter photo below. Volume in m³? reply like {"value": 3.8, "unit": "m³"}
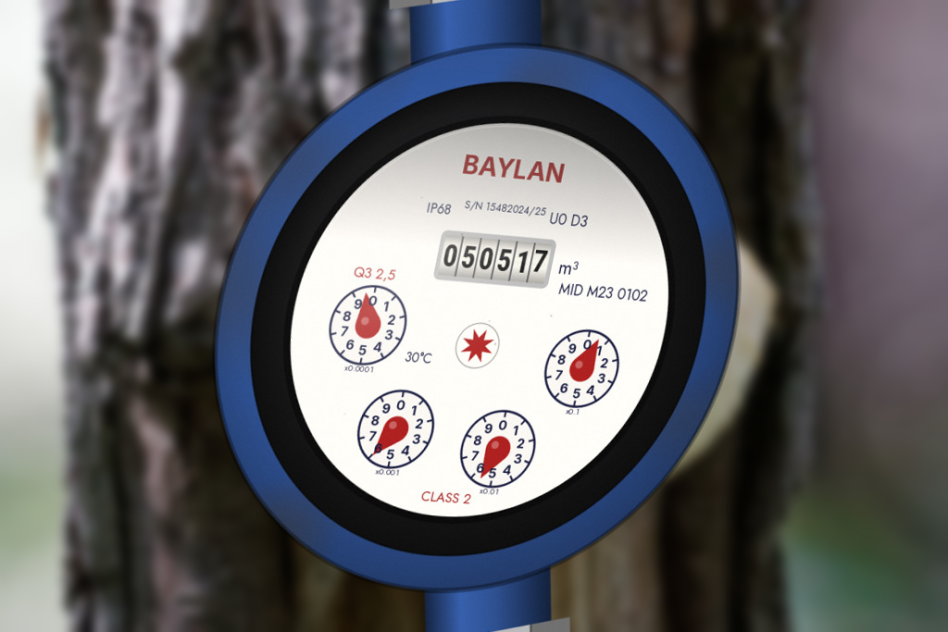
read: {"value": 50517.0559, "unit": "m³"}
